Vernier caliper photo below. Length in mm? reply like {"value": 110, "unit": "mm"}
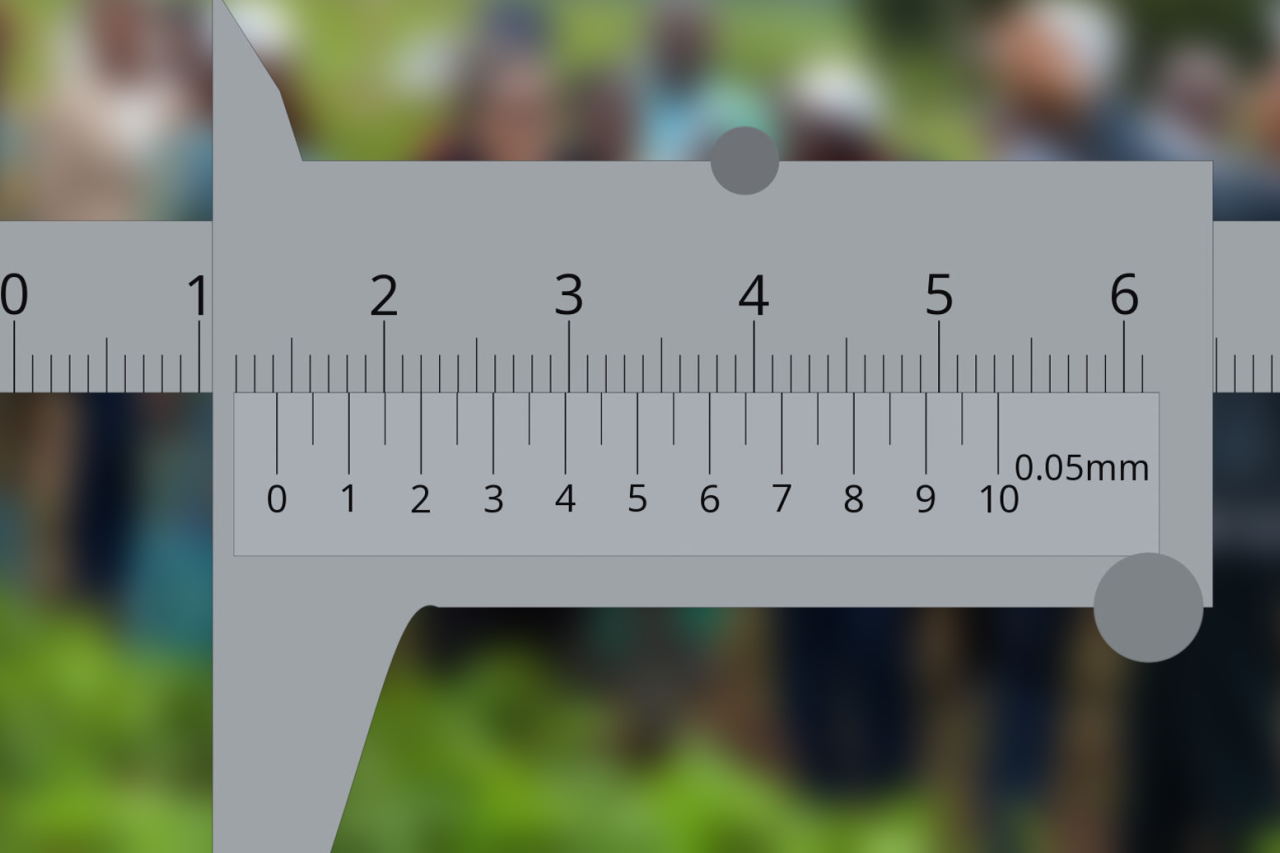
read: {"value": 14.2, "unit": "mm"}
